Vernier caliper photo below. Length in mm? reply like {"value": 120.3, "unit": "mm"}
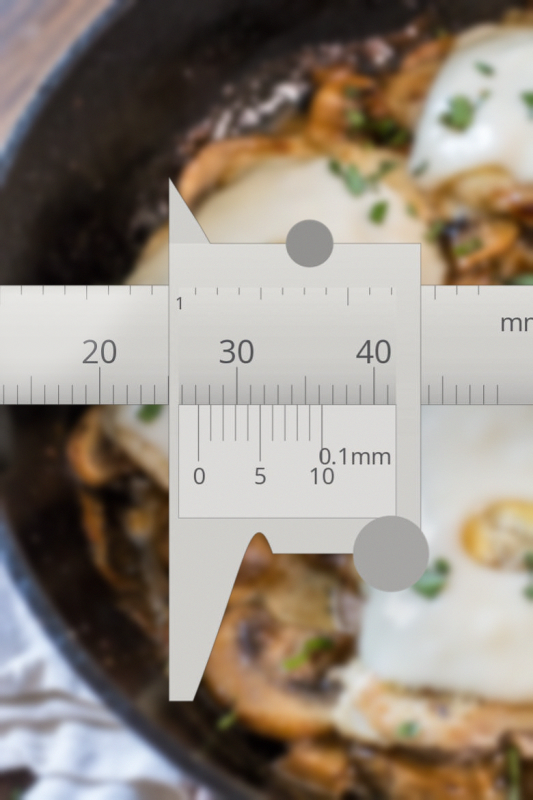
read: {"value": 27.2, "unit": "mm"}
